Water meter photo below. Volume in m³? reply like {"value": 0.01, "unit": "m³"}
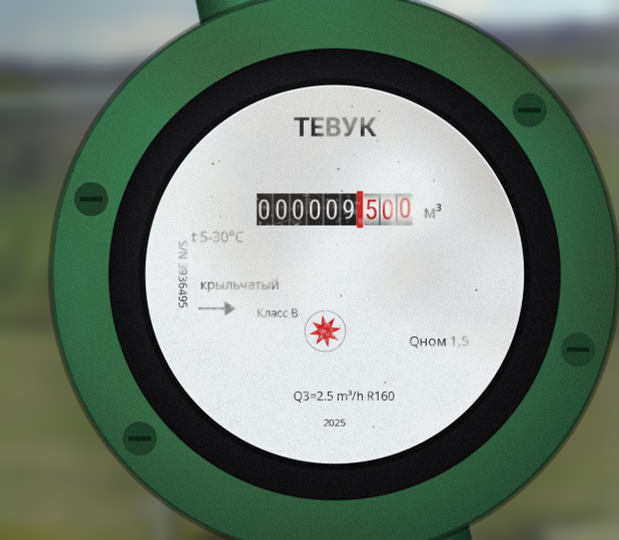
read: {"value": 9.500, "unit": "m³"}
